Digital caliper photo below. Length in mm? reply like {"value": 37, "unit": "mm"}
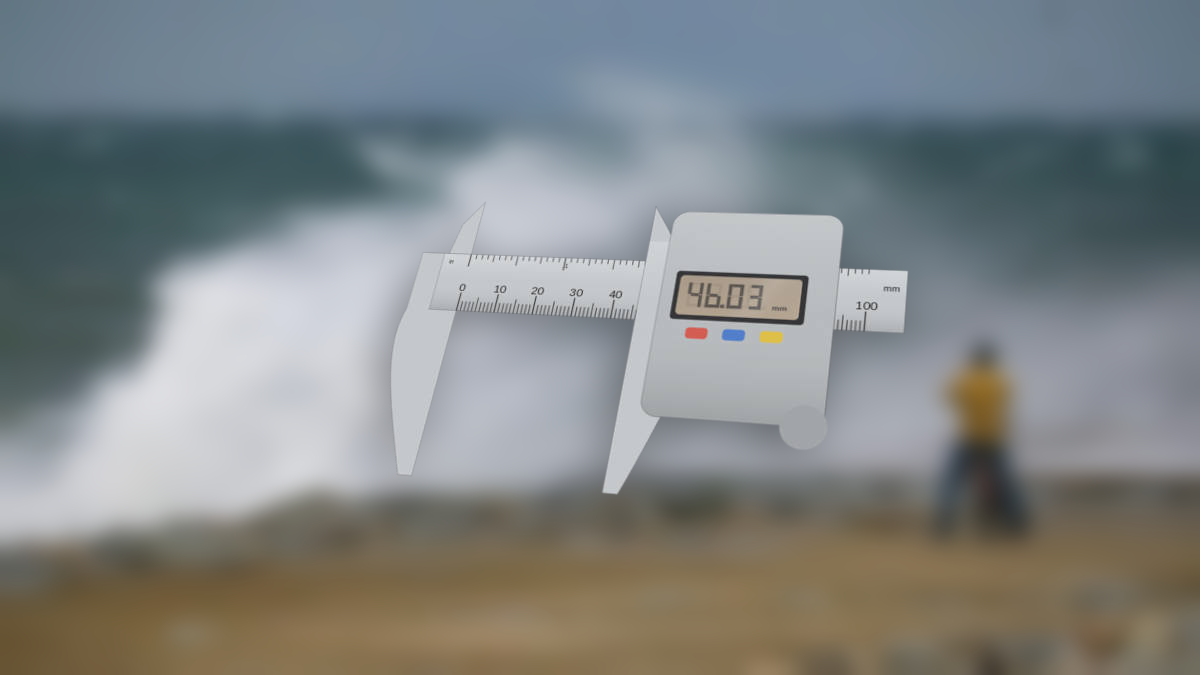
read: {"value": 46.03, "unit": "mm"}
